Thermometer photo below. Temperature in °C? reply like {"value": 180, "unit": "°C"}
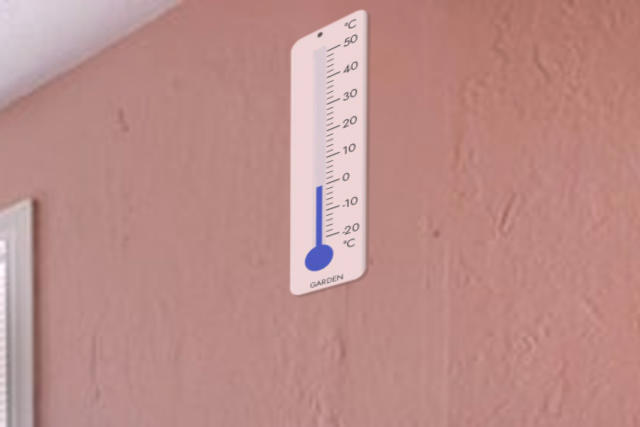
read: {"value": 0, "unit": "°C"}
